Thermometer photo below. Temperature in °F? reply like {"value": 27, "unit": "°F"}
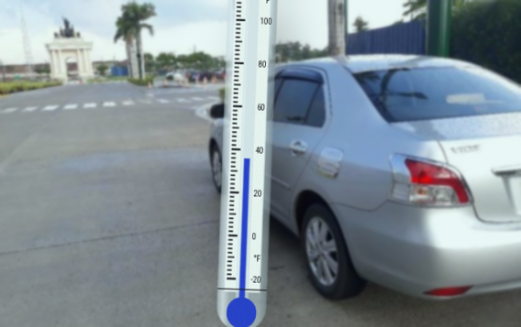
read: {"value": 36, "unit": "°F"}
